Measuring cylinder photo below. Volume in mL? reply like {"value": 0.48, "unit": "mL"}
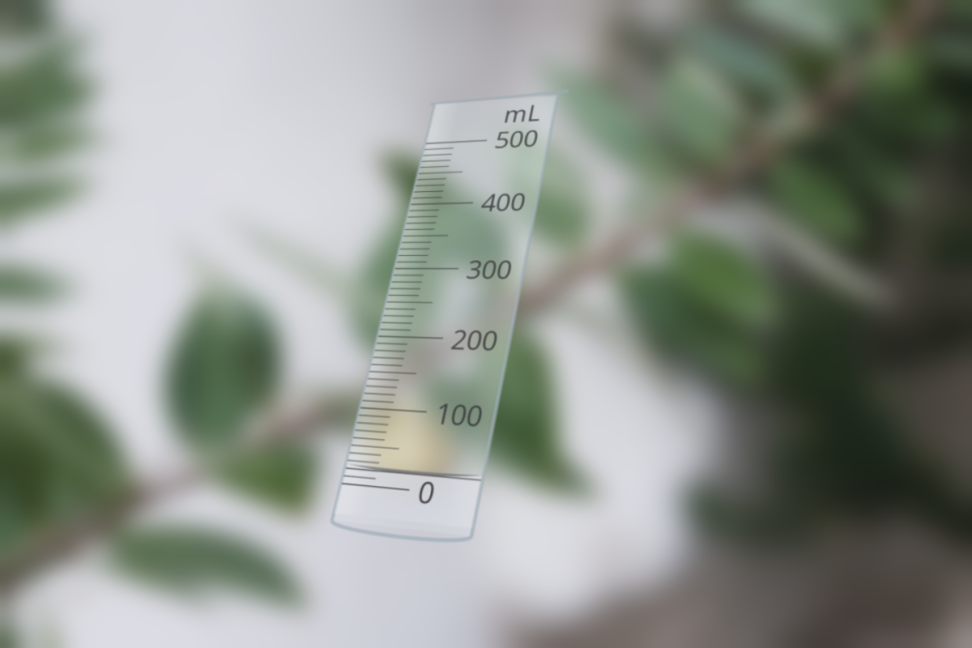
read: {"value": 20, "unit": "mL"}
